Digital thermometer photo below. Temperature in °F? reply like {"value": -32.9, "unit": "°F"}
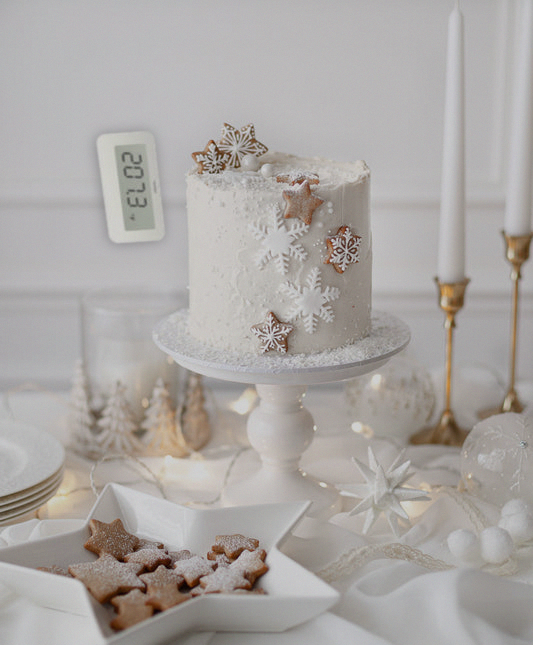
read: {"value": 207.3, "unit": "°F"}
